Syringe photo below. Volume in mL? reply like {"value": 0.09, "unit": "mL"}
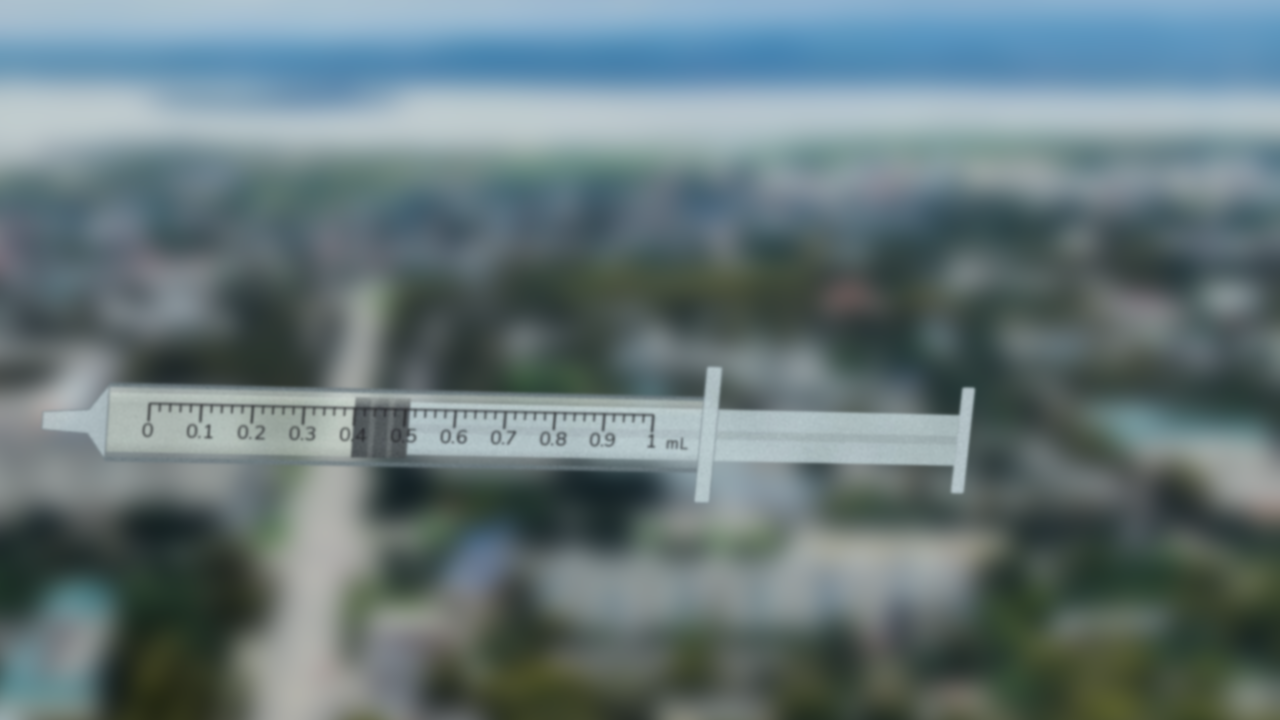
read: {"value": 0.4, "unit": "mL"}
